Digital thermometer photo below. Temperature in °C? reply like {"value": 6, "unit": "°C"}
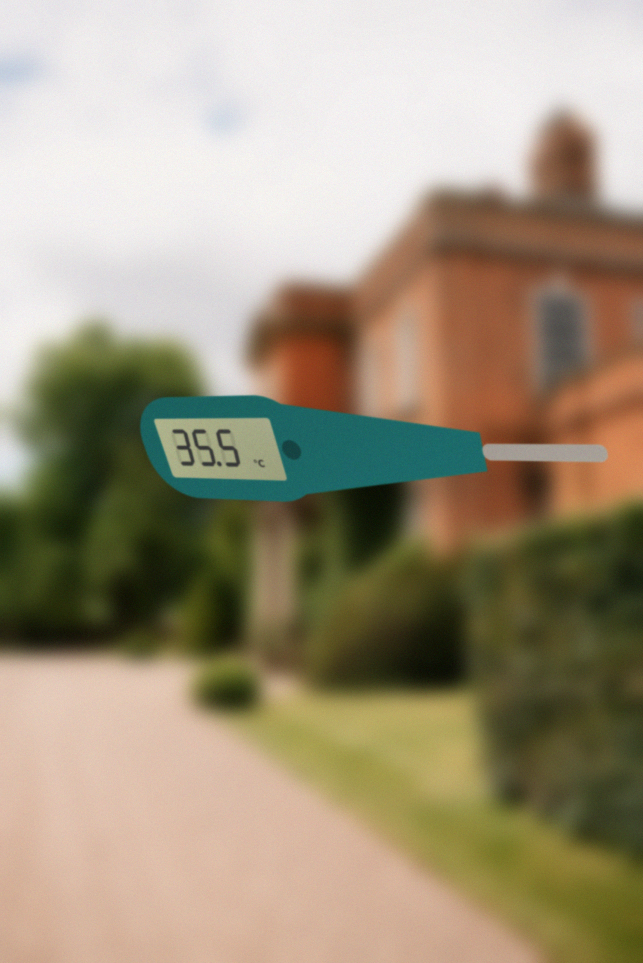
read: {"value": 35.5, "unit": "°C"}
